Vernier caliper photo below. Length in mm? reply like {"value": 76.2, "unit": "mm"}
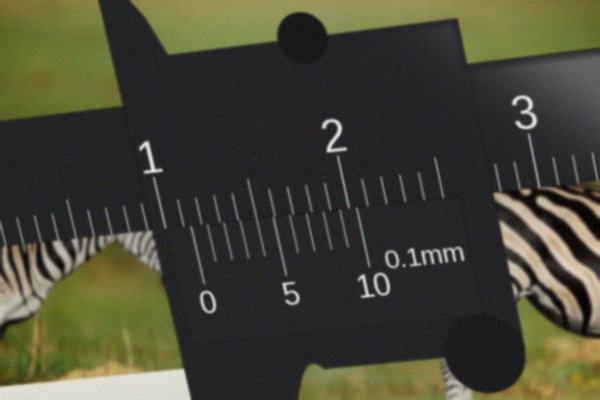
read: {"value": 11.4, "unit": "mm"}
